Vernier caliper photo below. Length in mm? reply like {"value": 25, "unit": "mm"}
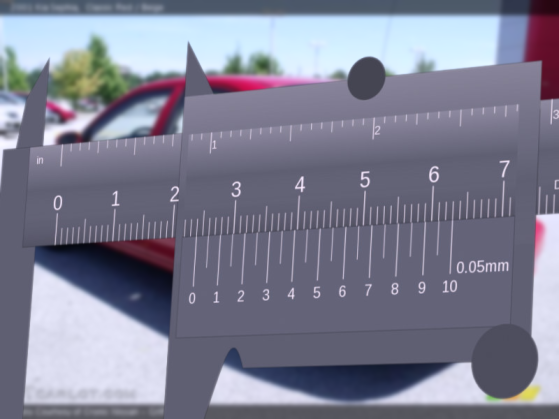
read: {"value": 24.0, "unit": "mm"}
